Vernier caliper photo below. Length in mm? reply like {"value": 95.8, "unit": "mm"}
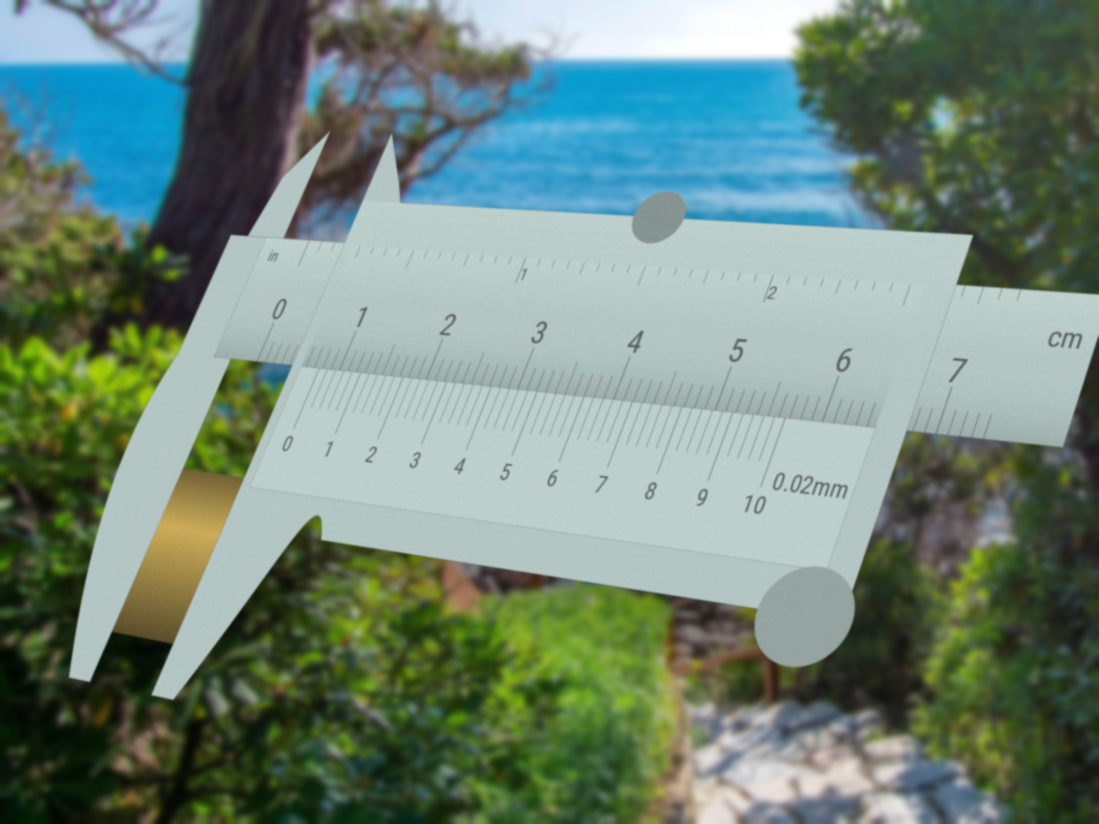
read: {"value": 7.6, "unit": "mm"}
